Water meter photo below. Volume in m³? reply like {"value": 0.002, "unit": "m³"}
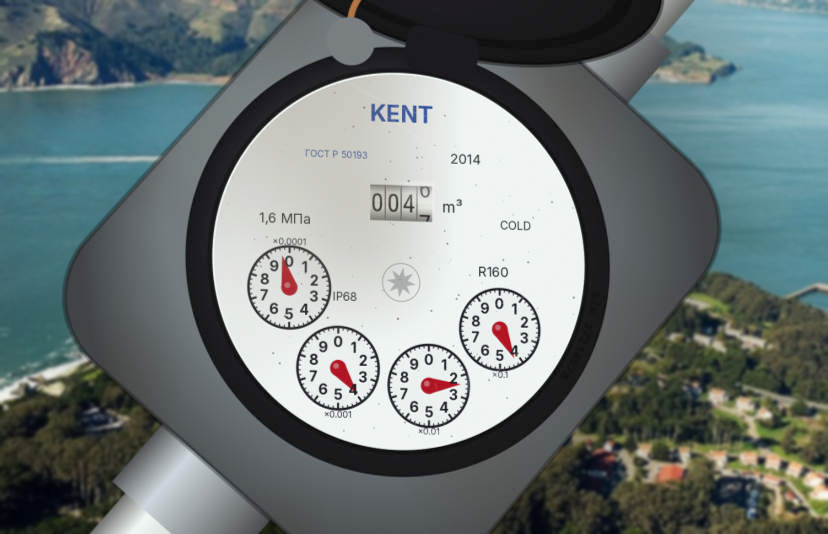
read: {"value": 46.4239, "unit": "m³"}
